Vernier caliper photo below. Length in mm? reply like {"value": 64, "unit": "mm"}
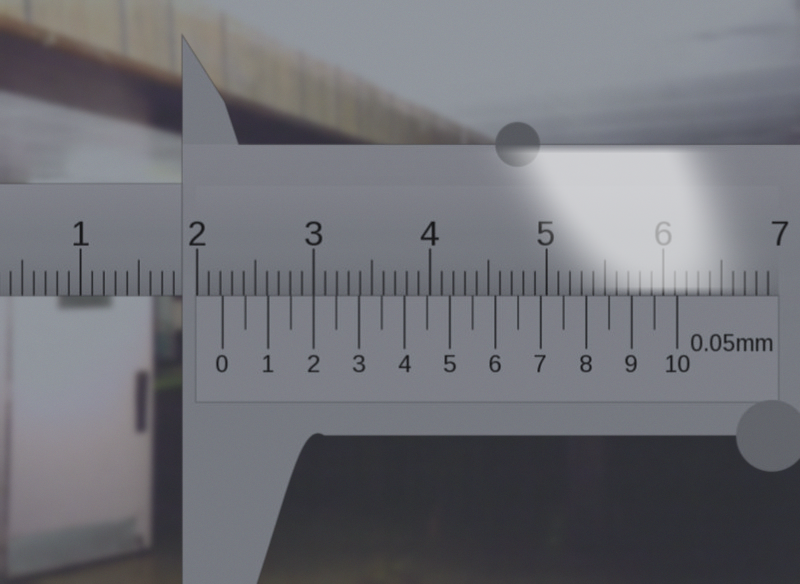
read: {"value": 22.2, "unit": "mm"}
